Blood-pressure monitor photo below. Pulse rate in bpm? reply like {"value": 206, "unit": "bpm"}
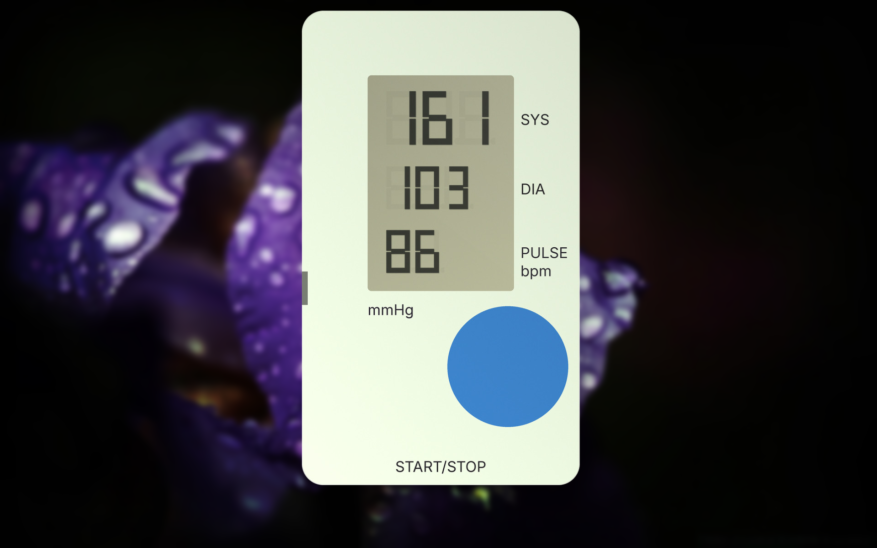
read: {"value": 86, "unit": "bpm"}
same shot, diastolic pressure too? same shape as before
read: {"value": 103, "unit": "mmHg"}
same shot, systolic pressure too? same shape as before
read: {"value": 161, "unit": "mmHg"}
